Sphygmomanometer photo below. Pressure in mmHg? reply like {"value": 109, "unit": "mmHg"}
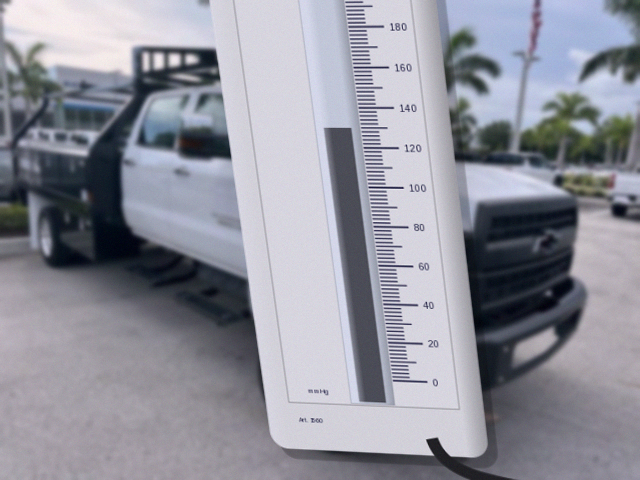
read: {"value": 130, "unit": "mmHg"}
